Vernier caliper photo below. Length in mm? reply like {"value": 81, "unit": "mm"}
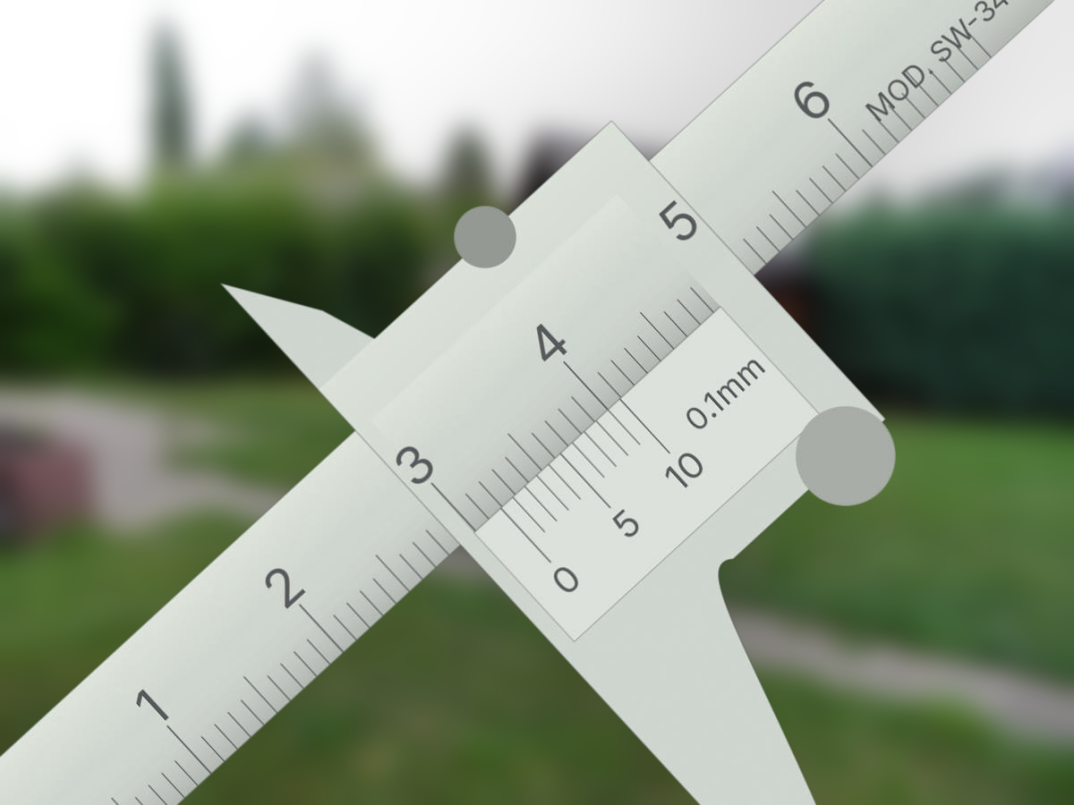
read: {"value": 31.9, "unit": "mm"}
